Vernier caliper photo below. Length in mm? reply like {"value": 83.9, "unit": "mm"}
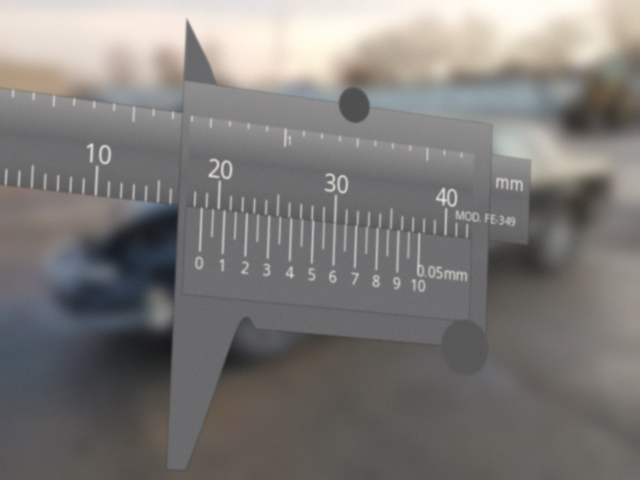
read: {"value": 18.6, "unit": "mm"}
